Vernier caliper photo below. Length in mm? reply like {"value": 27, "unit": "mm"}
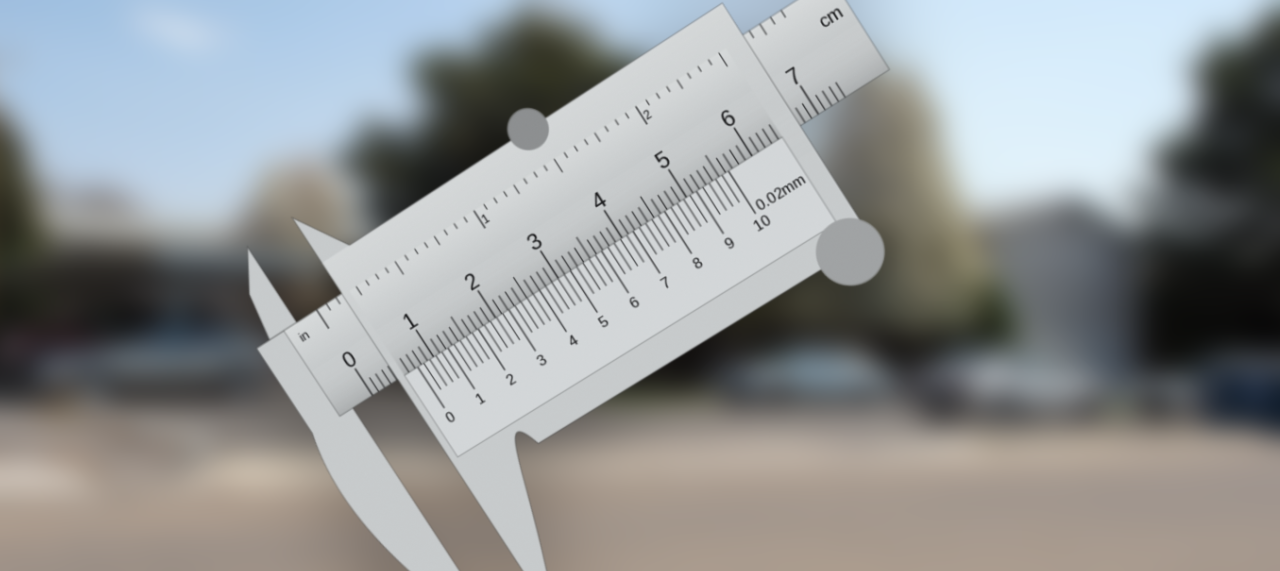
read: {"value": 7.4, "unit": "mm"}
